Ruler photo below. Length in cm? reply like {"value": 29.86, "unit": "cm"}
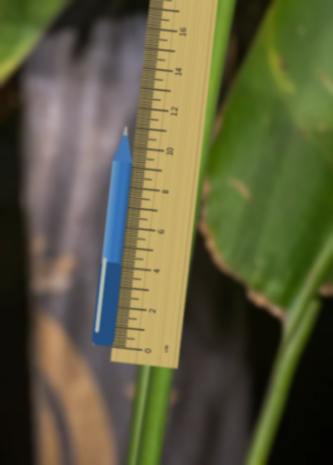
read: {"value": 11, "unit": "cm"}
